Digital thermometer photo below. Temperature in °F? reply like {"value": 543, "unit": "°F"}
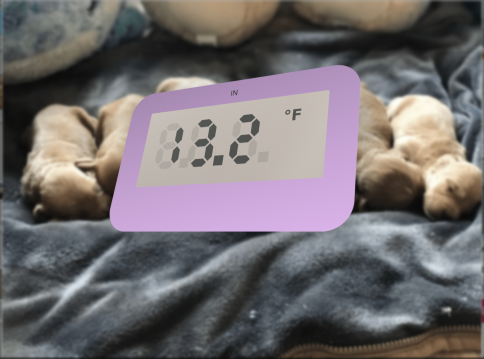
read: {"value": 13.2, "unit": "°F"}
